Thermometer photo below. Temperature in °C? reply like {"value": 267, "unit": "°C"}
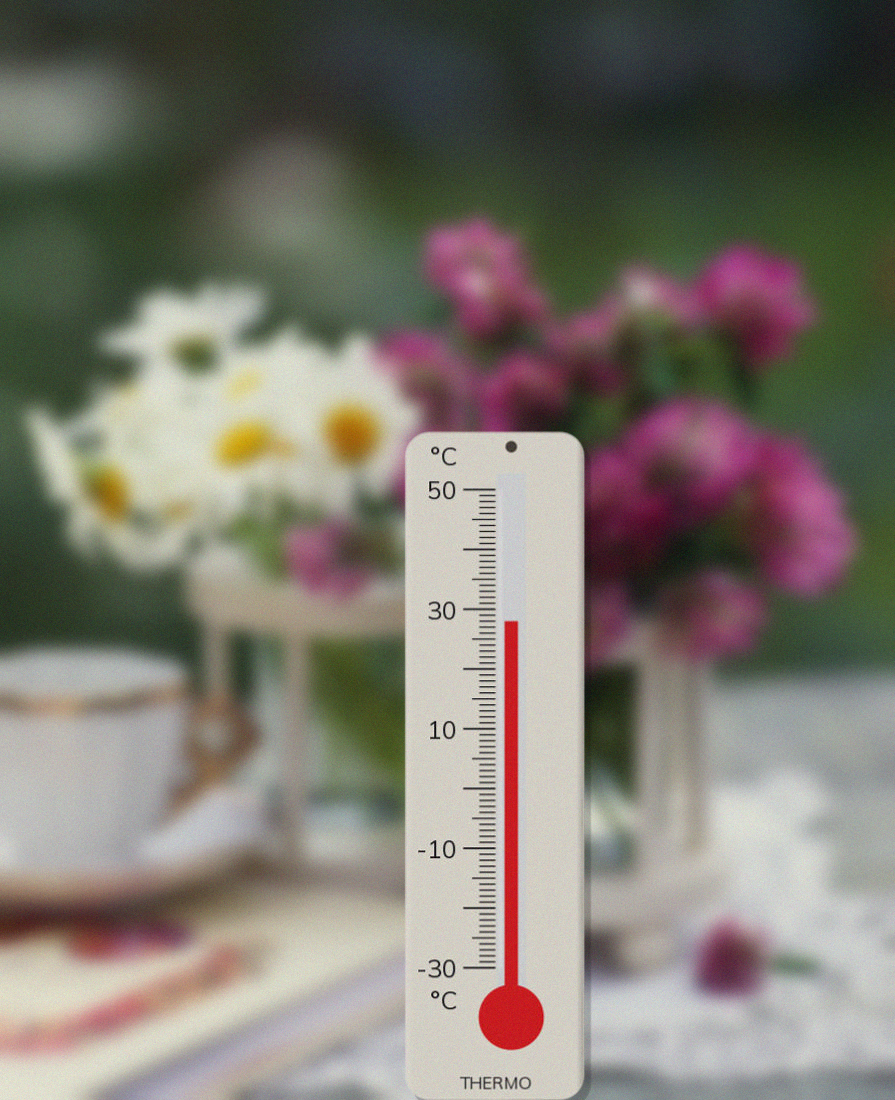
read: {"value": 28, "unit": "°C"}
